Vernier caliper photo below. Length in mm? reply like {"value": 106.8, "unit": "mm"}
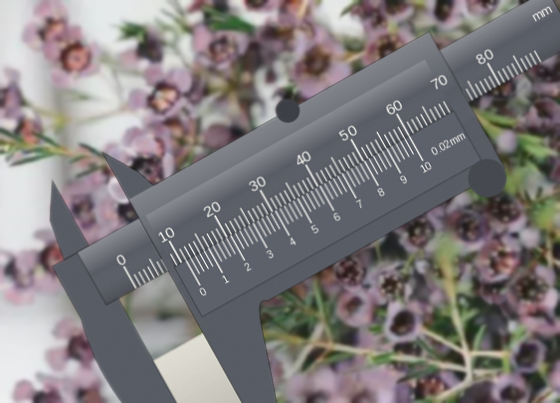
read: {"value": 11.0, "unit": "mm"}
